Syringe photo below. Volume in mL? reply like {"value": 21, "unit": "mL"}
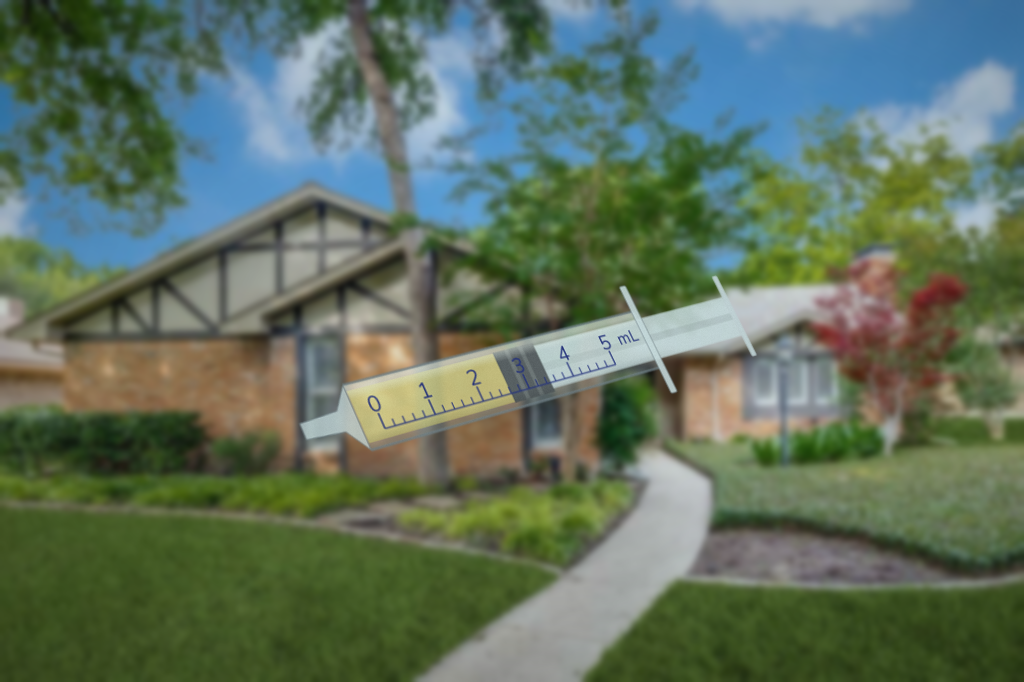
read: {"value": 2.6, "unit": "mL"}
